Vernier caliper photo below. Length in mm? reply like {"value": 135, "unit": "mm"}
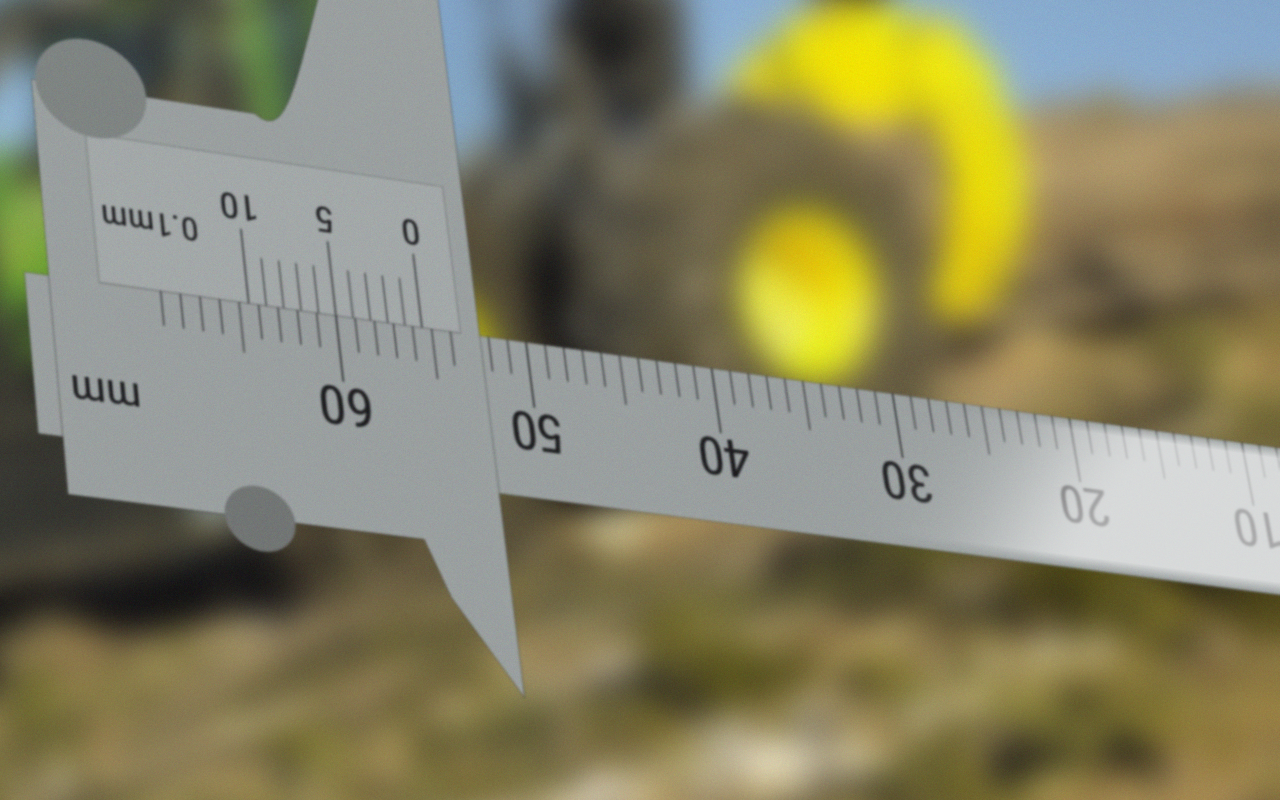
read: {"value": 55.5, "unit": "mm"}
